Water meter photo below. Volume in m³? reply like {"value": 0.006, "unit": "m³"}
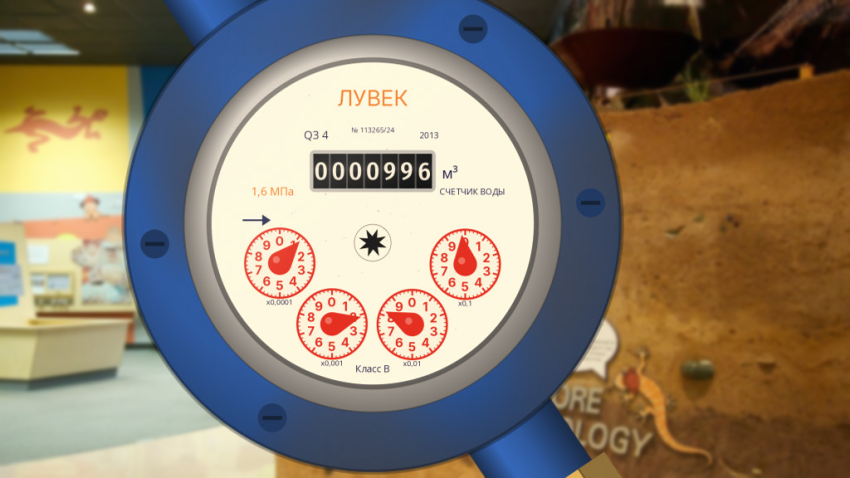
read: {"value": 995.9821, "unit": "m³"}
